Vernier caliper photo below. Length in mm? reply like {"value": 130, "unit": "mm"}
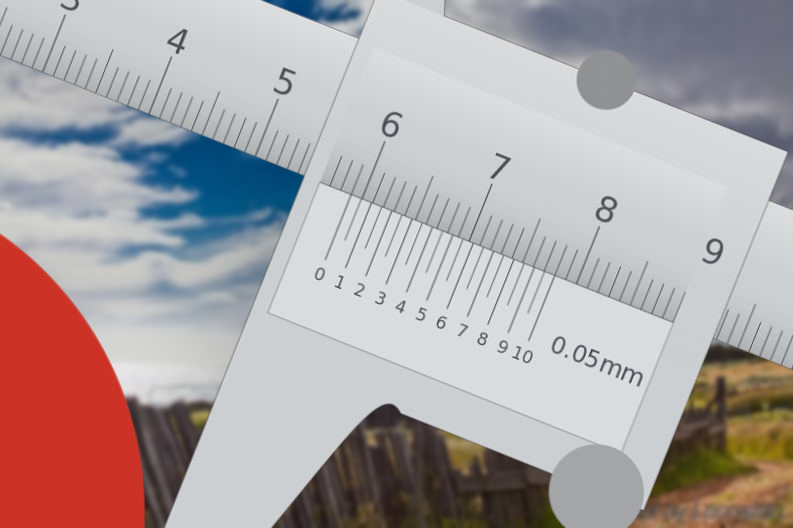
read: {"value": 59.0, "unit": "mm"}
